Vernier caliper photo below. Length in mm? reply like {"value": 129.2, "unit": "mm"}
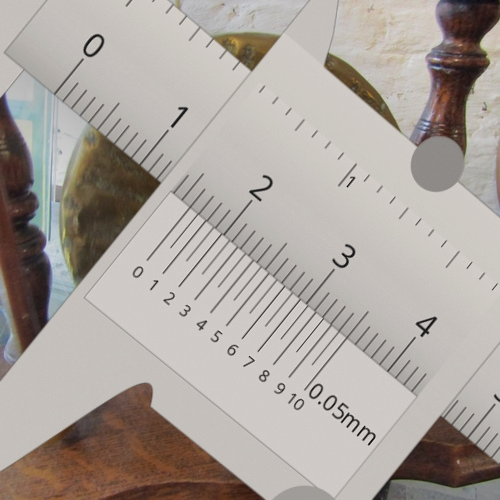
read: {"value": 16.0, "unit": "mm"}
